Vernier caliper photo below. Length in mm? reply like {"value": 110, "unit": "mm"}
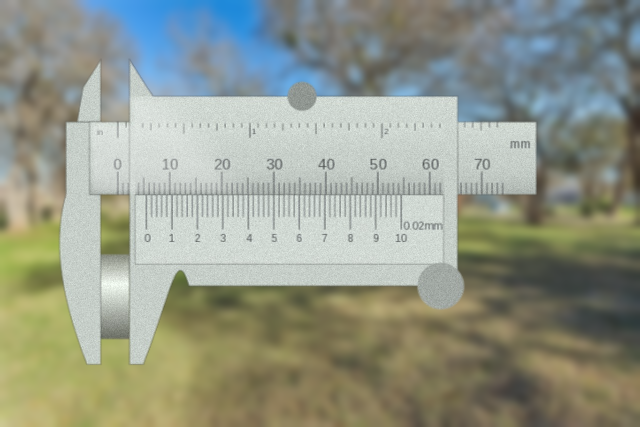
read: {"value": 5.5, "unit": "mm"}
